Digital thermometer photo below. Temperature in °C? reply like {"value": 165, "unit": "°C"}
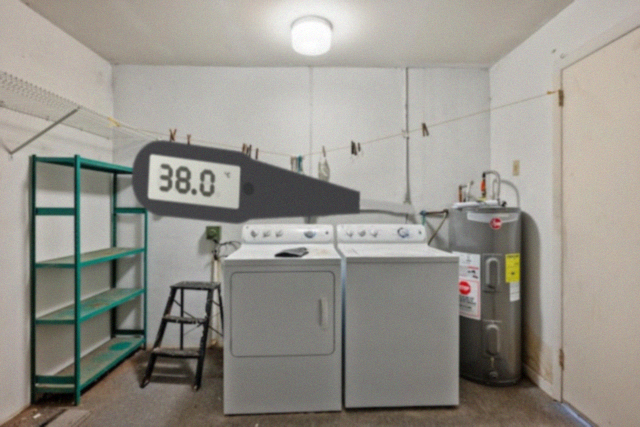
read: {"value": 38.0, "unit": "°C"}
